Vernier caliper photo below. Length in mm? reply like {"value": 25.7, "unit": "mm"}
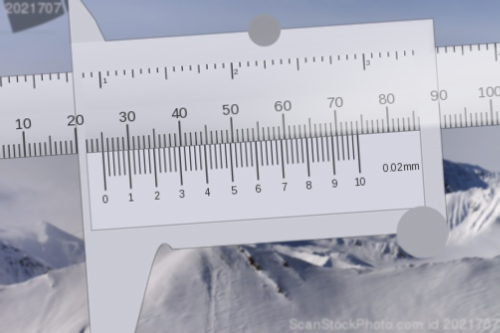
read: {"value": 25.0, "unit": "mm"}
